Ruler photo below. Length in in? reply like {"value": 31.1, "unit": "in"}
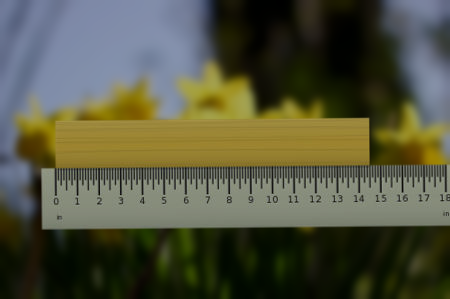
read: {"value": 14.5, "unit": "in"}
